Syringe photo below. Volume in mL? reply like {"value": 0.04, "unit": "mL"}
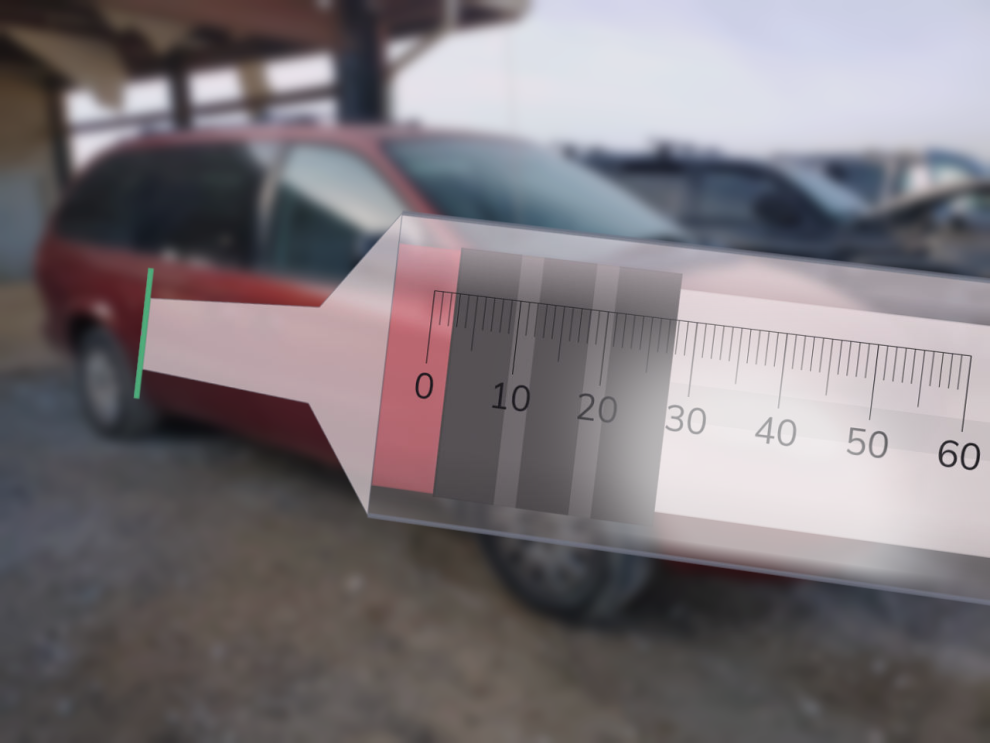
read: {"value": 2.5, "unit": "mL"}
